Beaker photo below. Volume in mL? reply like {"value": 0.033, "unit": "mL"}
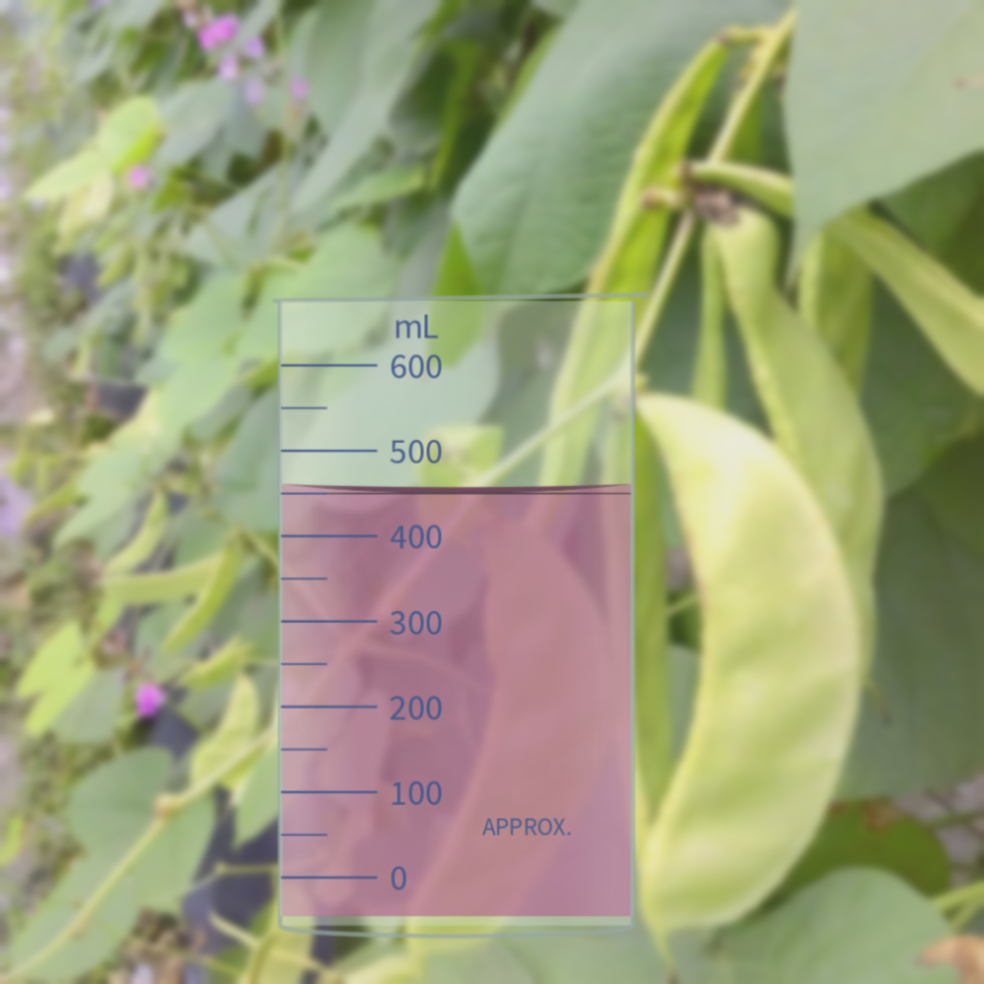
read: {"value": 450, "unit": "mL"}
